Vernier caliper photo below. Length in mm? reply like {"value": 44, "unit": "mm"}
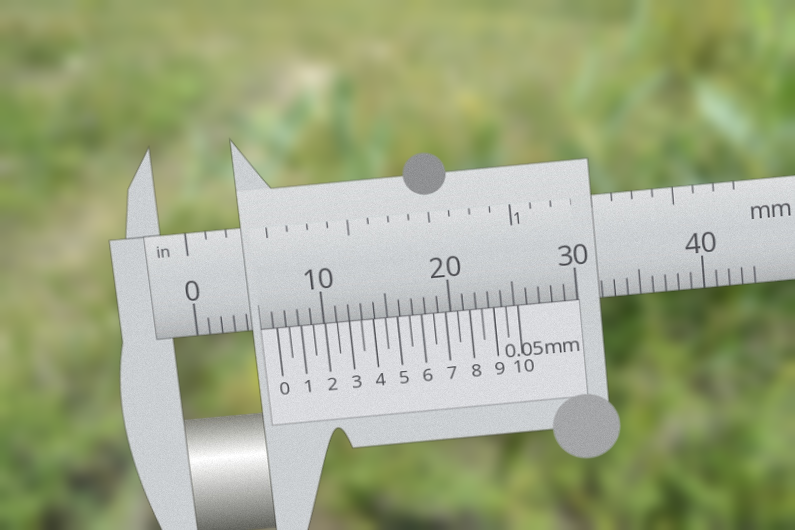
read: {"value": 6.3, "unit": "mm"}
